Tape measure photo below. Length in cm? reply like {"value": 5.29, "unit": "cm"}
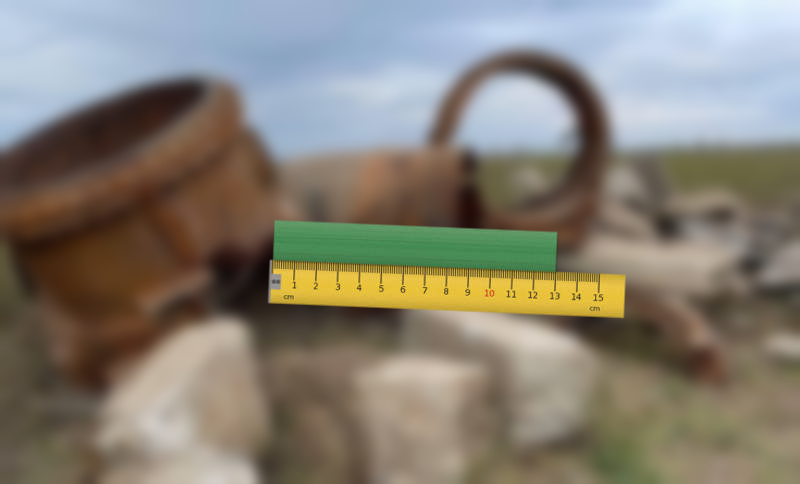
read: {"value": 13, "unit": "cm"}
